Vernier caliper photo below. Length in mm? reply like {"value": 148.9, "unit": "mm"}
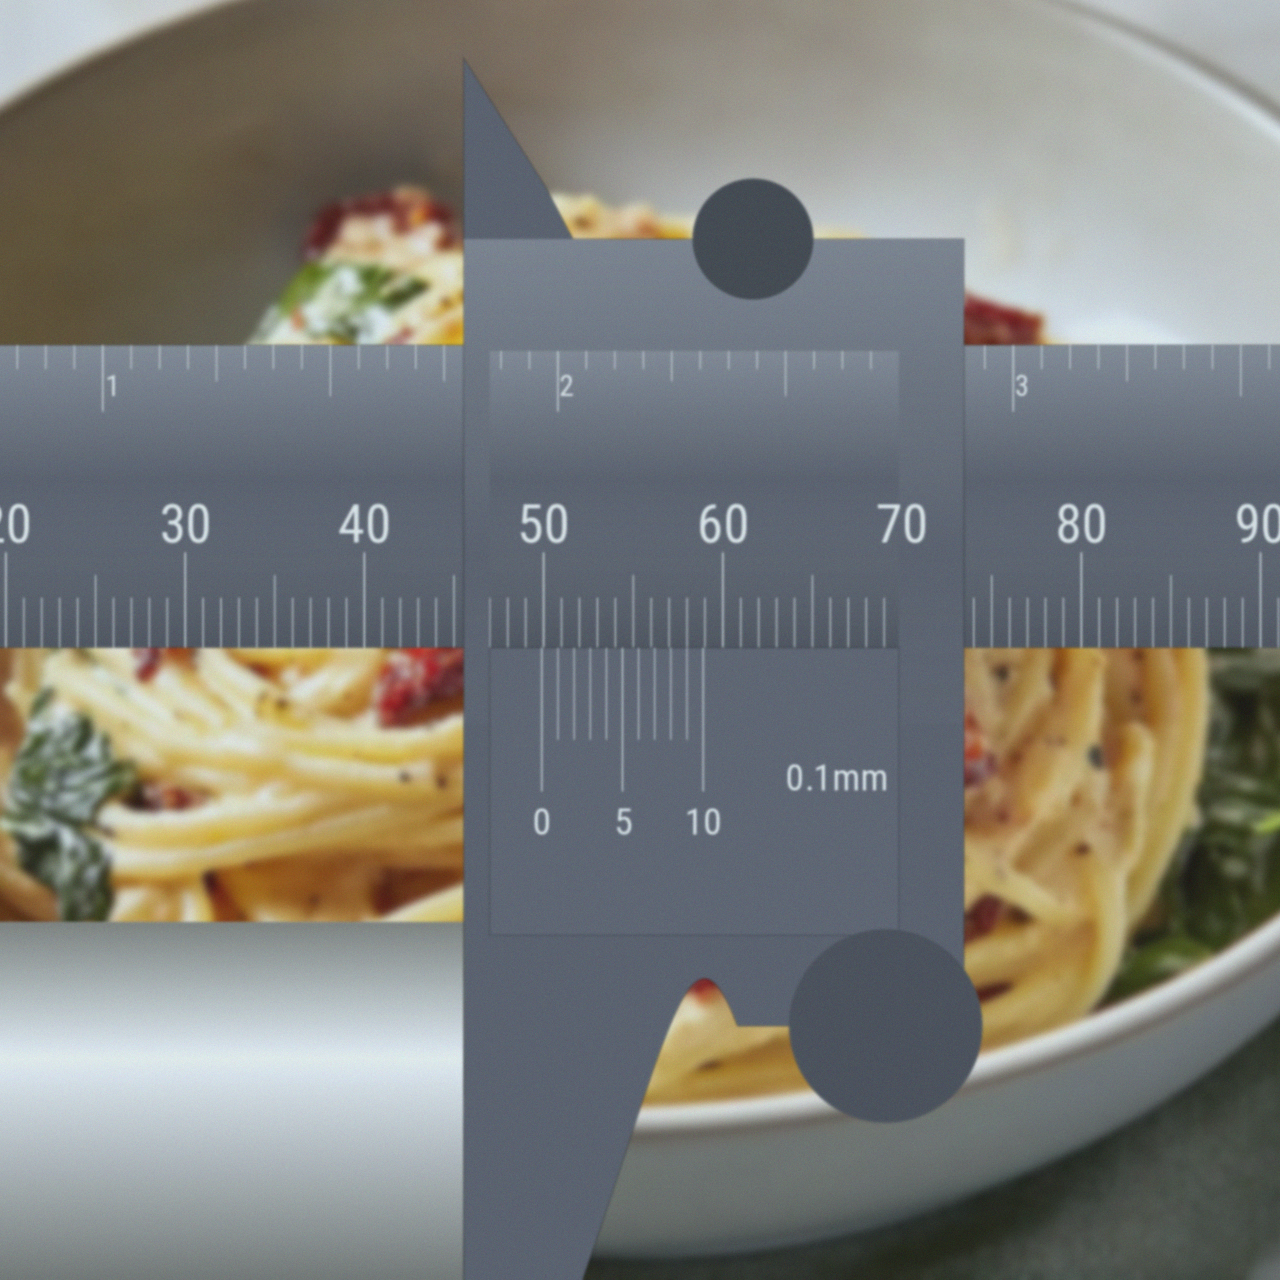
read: {"value": 49.9, "unit": "mm"}
